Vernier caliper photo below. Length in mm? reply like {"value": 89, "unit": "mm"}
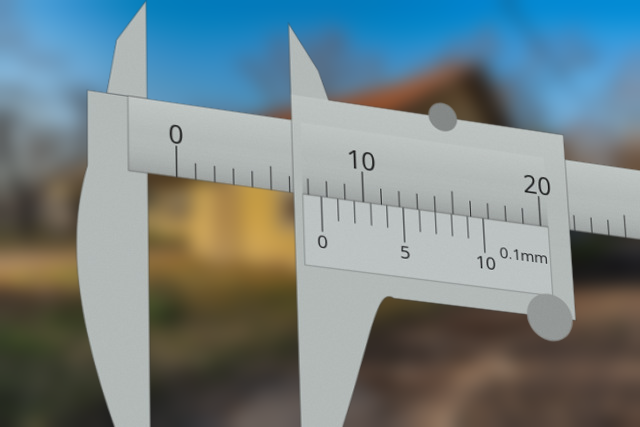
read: {"value": 7.7, "unit": "mm"}
